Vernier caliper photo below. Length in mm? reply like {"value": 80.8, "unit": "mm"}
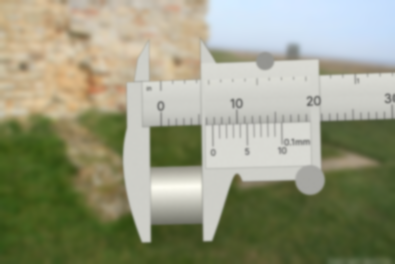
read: {"value": 6.8, "unit": "mm"}
